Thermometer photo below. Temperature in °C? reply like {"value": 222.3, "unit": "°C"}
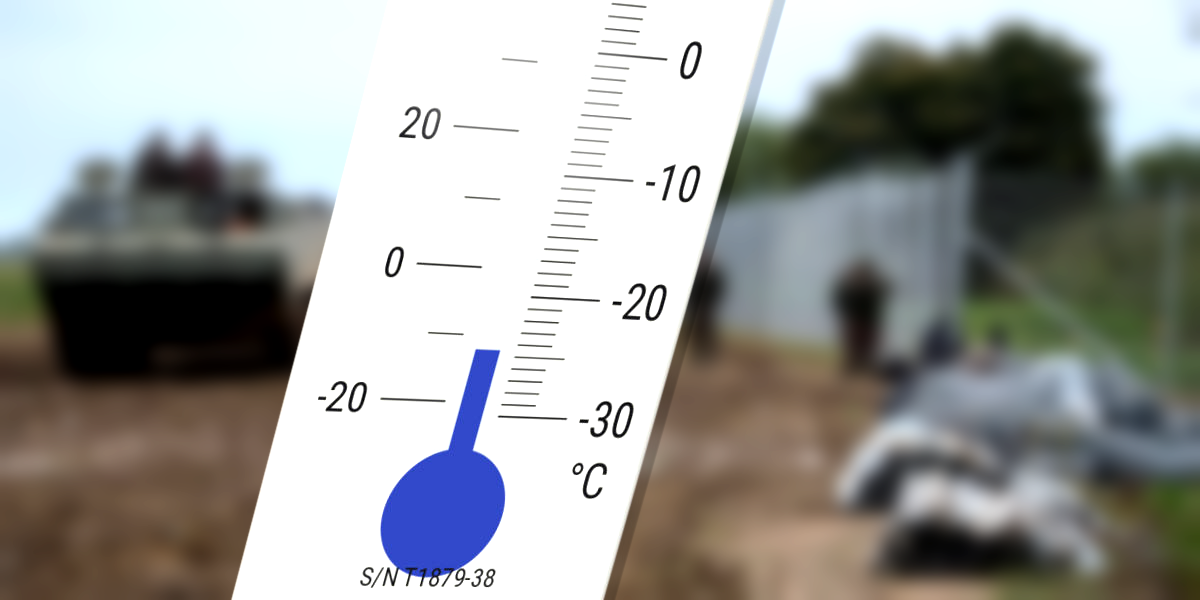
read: {"value": -24.5, "unit": "°C"}
